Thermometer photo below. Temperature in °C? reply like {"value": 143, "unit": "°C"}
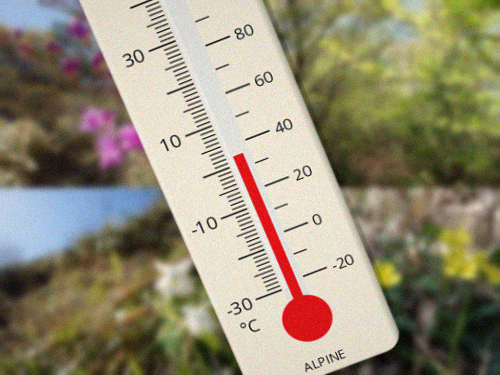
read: {"value": 2, "unit": "°C"}
